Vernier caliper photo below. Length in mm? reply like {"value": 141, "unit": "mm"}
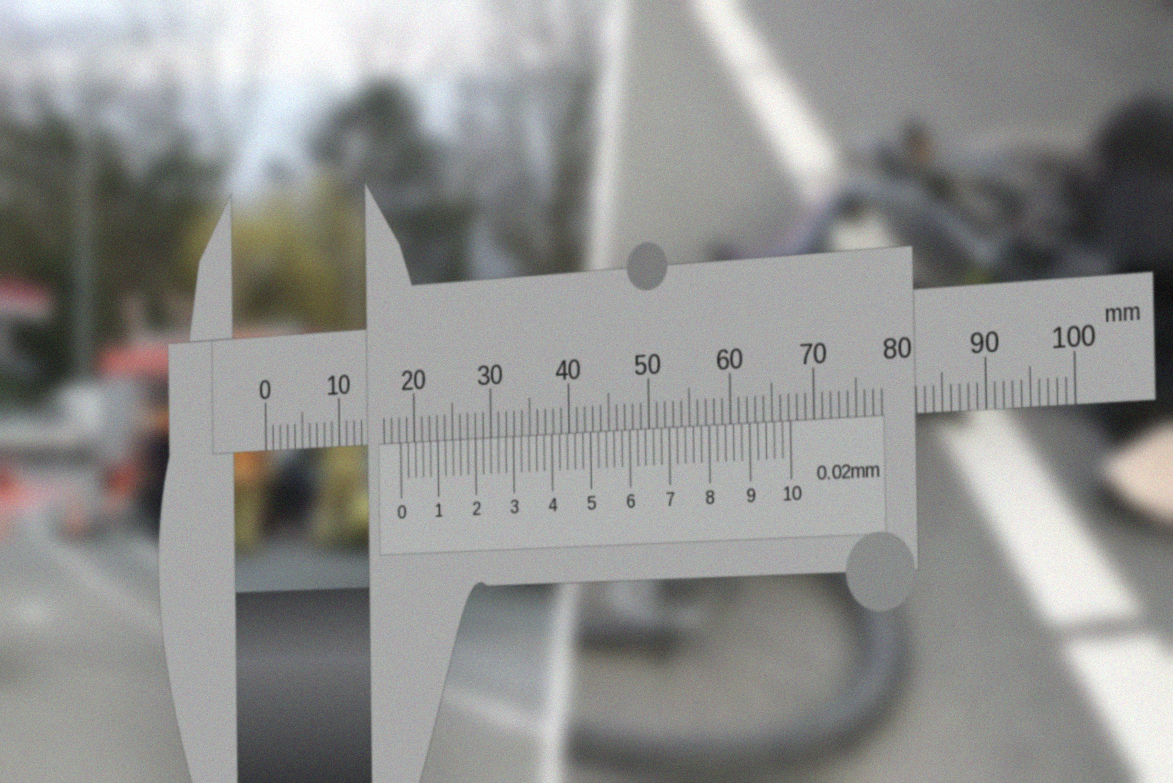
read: {"value": 18.2, "unit": "mm"}
